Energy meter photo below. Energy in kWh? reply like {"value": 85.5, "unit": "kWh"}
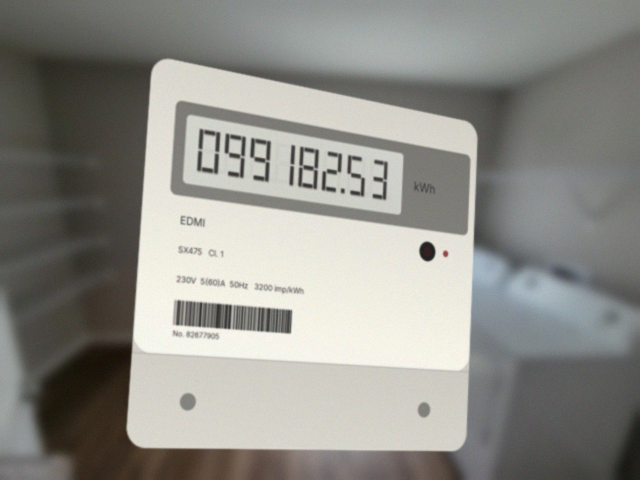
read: {"value": 99182.53, "unit": "kWh"}
